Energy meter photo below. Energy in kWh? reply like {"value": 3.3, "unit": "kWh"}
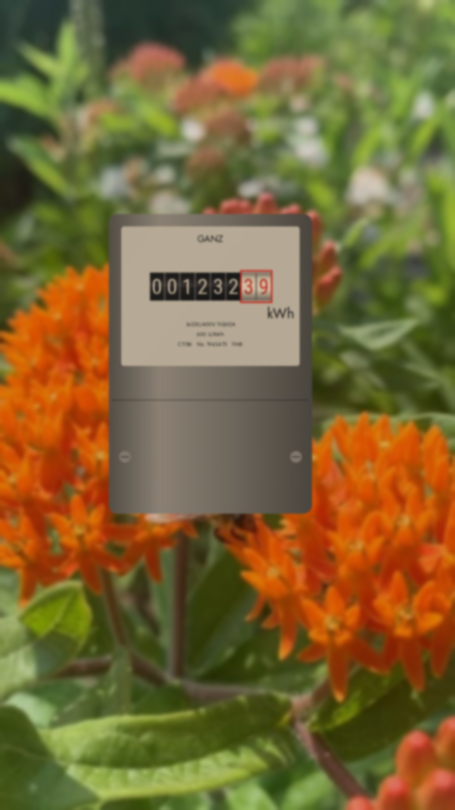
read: {"value": 1232.39, "unit": "kWh"}
